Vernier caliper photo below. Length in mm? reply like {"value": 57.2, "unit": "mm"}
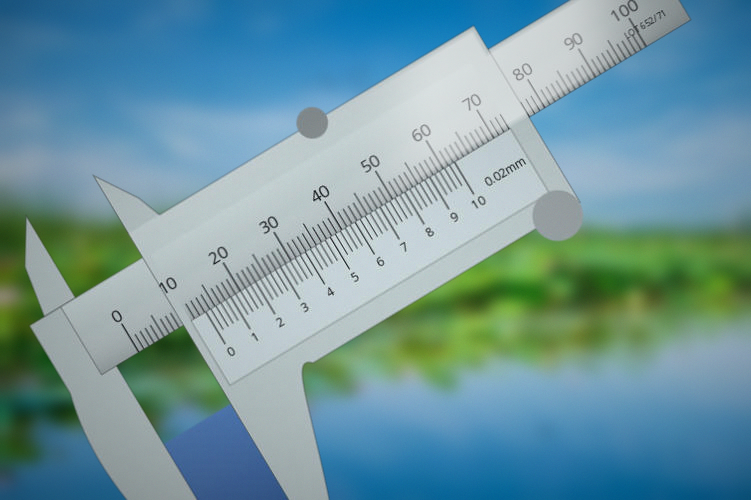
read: {"value": 13.2, "unit": "mm"}
